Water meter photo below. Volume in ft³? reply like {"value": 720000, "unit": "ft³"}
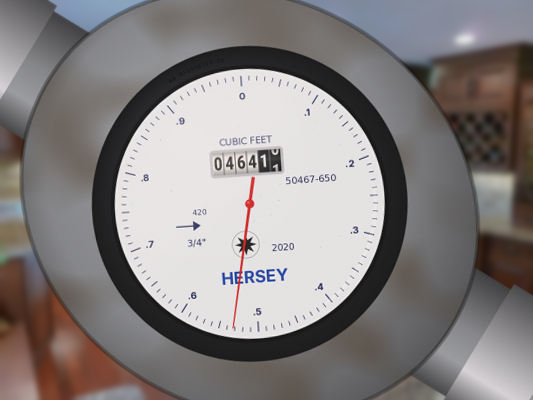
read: {"value": 46410.53, "unit": "ft³"}
